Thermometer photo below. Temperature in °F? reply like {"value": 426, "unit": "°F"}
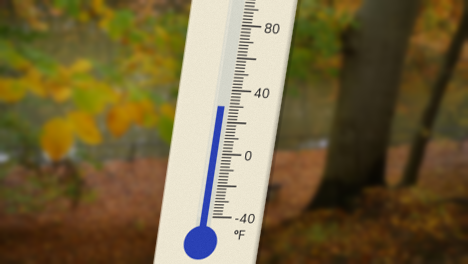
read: {"value": 30, "unit": "°F"}
